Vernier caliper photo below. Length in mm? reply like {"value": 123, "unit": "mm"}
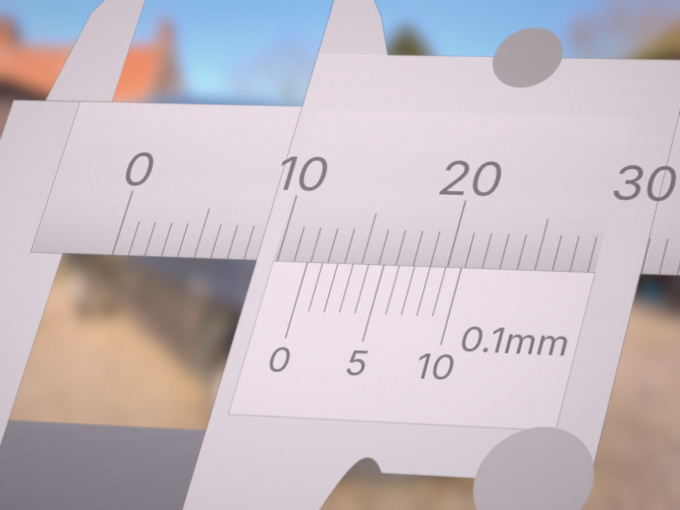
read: {"value": 11.8, "unit": "mm"}
